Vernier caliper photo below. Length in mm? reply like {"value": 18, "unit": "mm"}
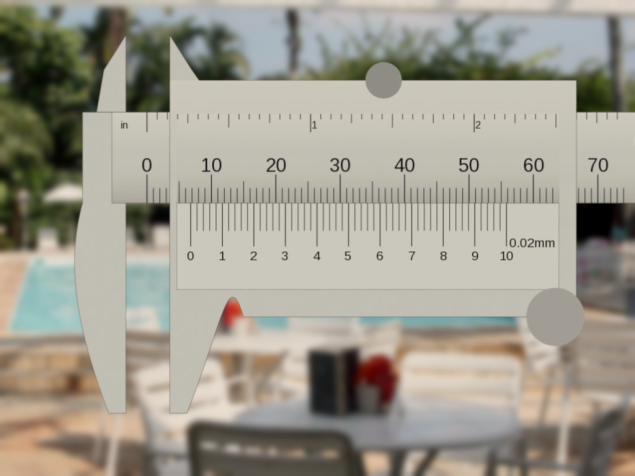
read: {"value": 6.8, "unit": "mm"}
